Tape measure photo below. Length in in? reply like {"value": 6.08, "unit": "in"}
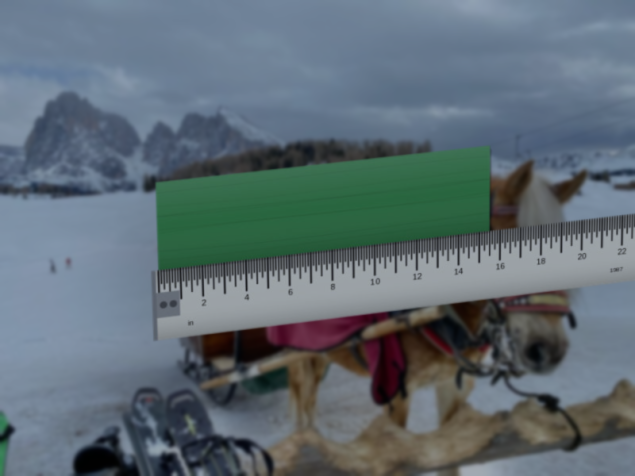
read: {"value": 15.5, "unit": "in"}
